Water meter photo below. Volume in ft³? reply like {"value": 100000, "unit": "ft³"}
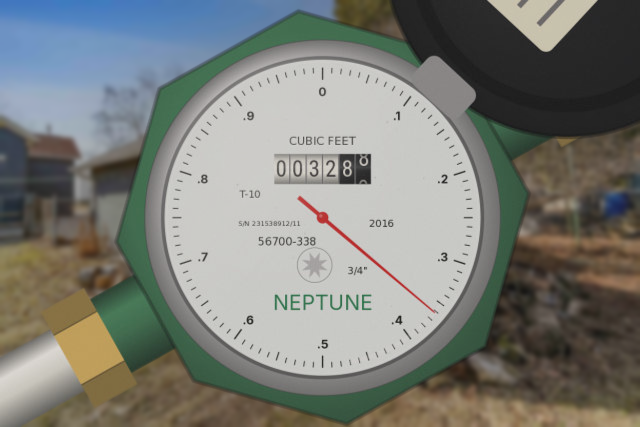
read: {"value": 3288.36, "unit": "ft³"}
